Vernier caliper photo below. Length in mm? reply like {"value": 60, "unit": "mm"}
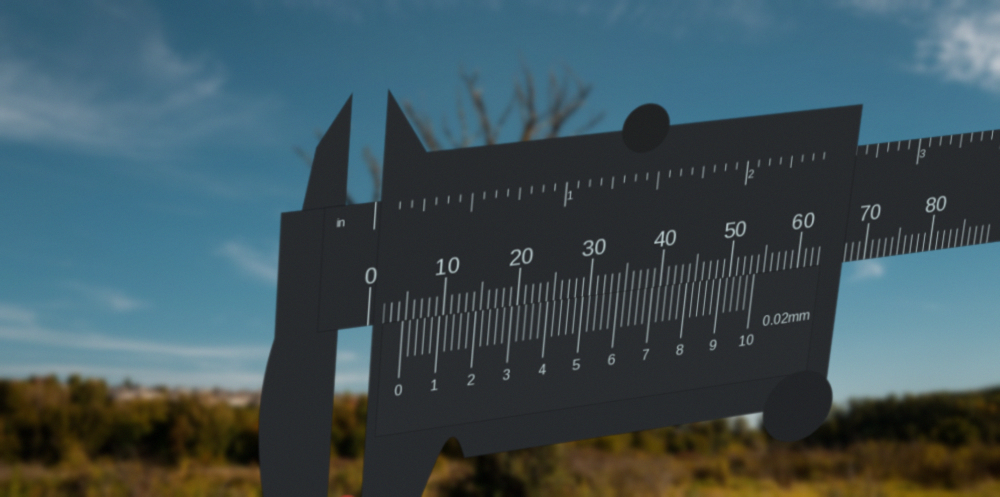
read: {"value": 4.6, "unit": "mm"}
